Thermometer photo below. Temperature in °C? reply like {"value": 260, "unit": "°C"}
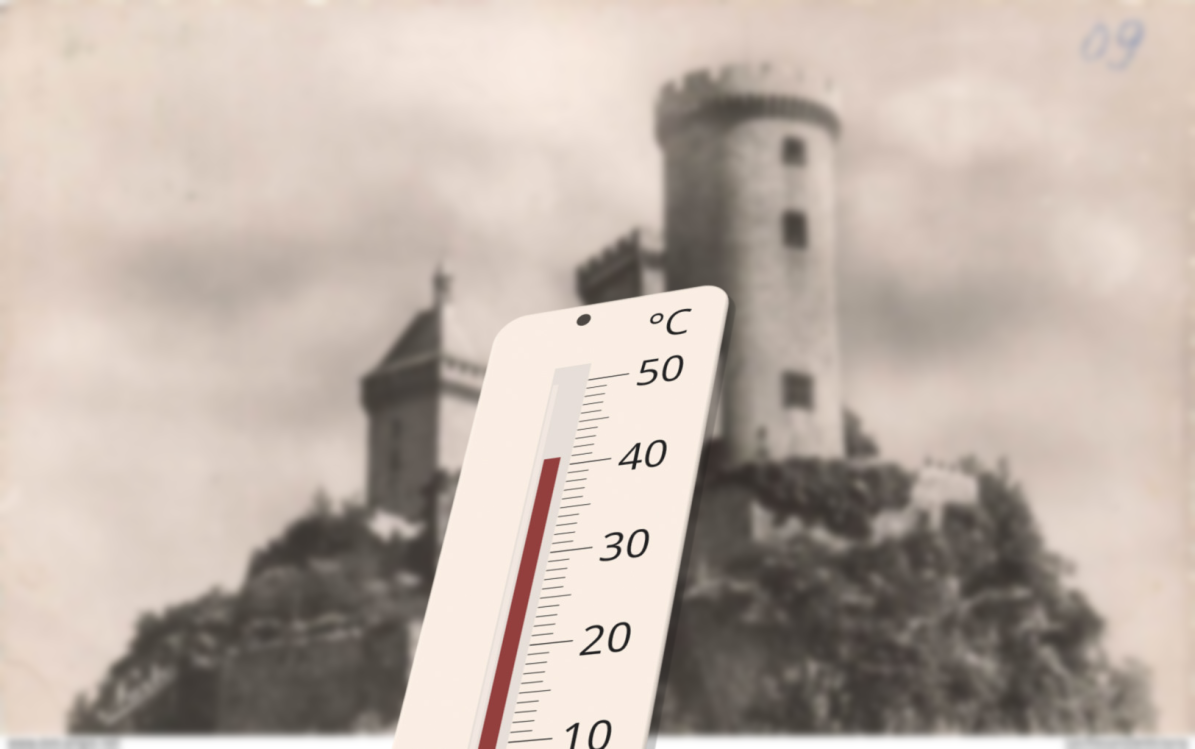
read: {"value": 41, "unit": "°C"}
